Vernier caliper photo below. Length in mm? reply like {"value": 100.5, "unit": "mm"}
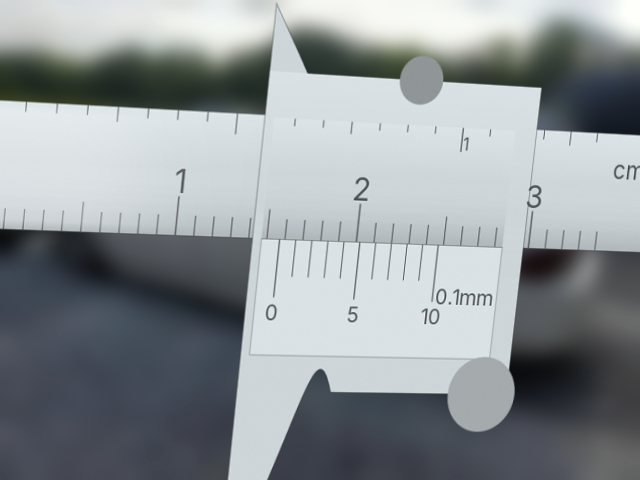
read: {"value": 15.7, "unit": "mm"}
